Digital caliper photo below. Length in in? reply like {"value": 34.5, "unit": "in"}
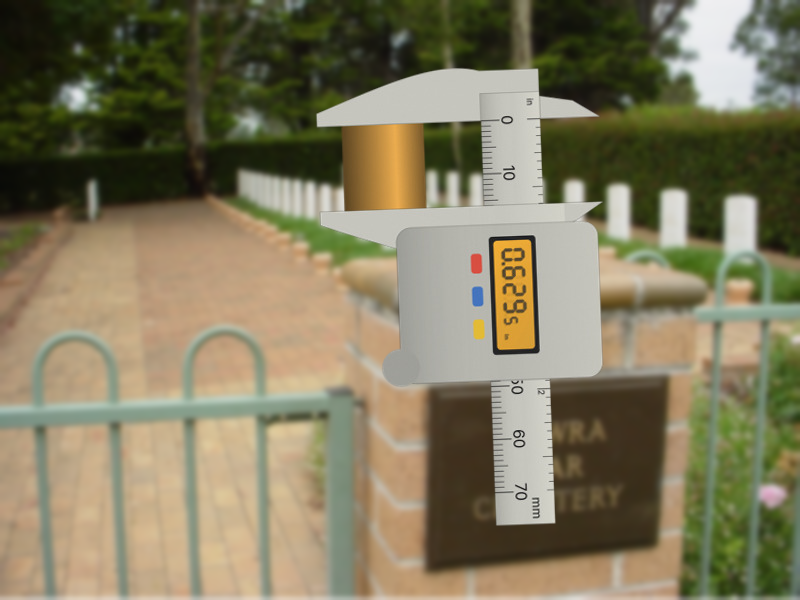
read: {"value": 0.6295, "unit": "in"}
